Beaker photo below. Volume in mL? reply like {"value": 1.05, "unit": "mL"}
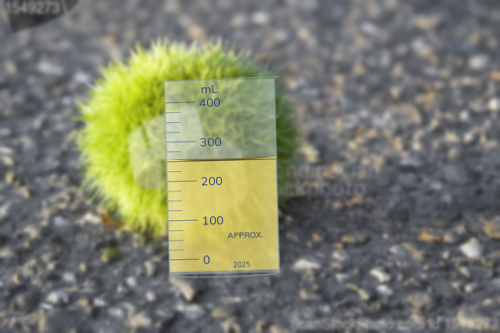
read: {"value": 250, "unit": "mL"}
